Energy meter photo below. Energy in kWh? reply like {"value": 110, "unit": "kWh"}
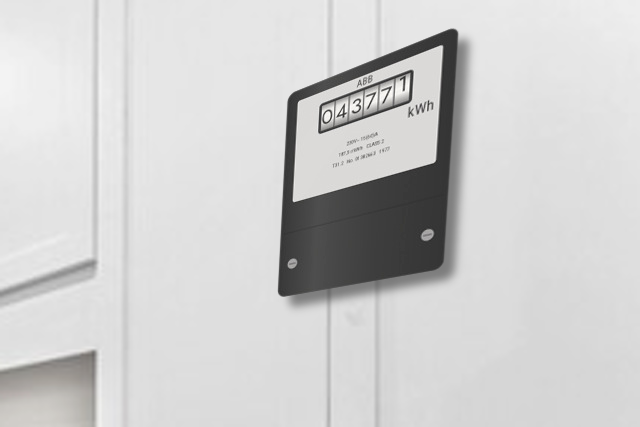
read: {"value": 43771, "unit": "kWh"}
